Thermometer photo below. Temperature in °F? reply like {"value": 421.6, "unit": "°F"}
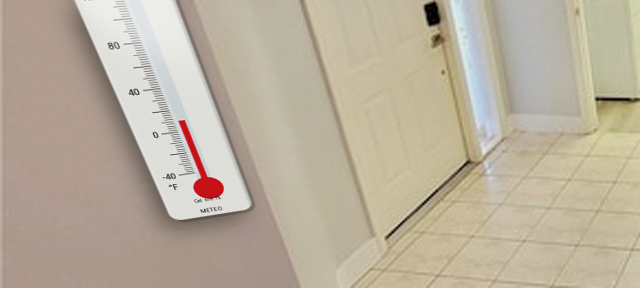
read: {"value": 10, "unit": "°F"}
